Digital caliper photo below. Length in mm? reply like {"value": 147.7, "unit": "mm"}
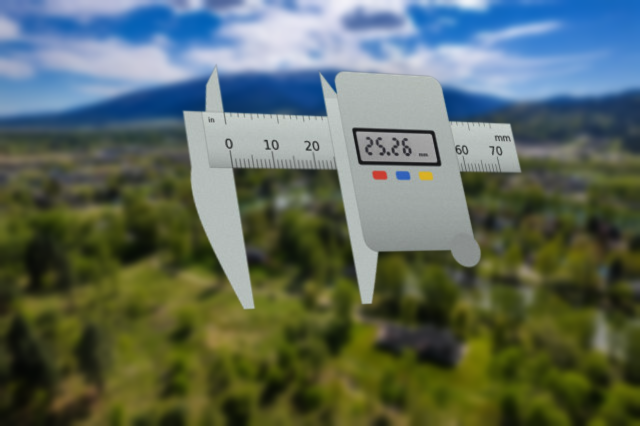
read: {"value": 25.26, "unit": "mm"}
